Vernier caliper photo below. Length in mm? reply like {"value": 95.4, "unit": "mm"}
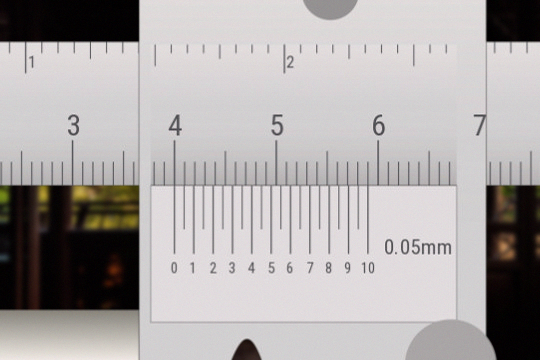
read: {"value": 40.0, "unit": "mm"}
